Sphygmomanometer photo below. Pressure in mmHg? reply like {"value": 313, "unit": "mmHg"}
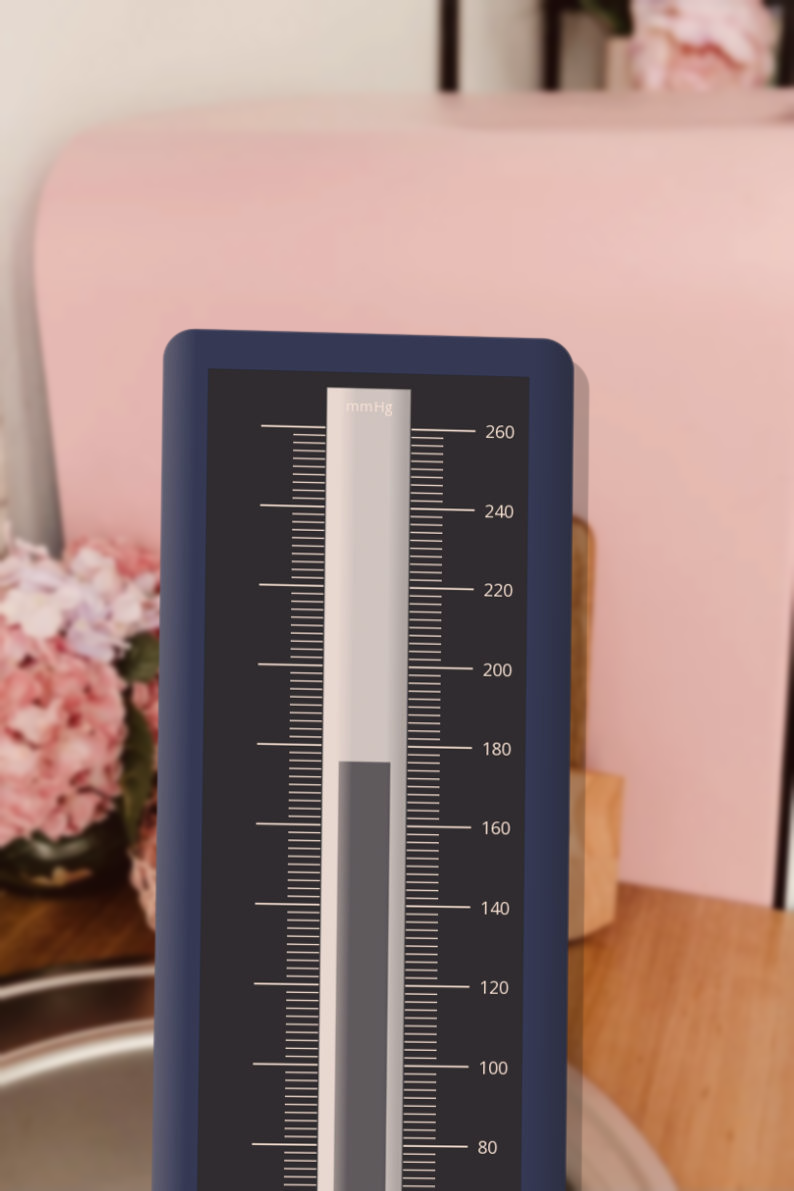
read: {"value": 176, "unit": "mmHg"}
